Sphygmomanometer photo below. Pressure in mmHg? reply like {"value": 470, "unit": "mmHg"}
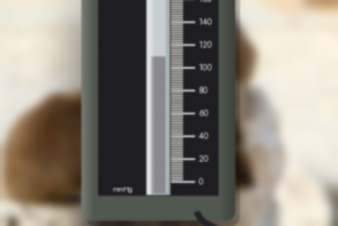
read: {"value": 110, "unit": "mmHg"}
